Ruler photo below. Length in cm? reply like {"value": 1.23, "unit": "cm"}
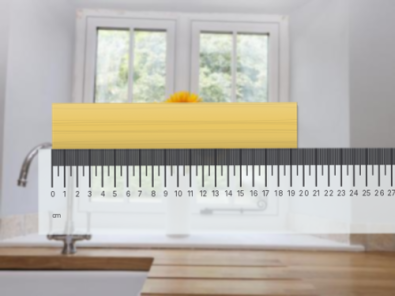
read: {"value": 19.5, "unit": "cm"}
